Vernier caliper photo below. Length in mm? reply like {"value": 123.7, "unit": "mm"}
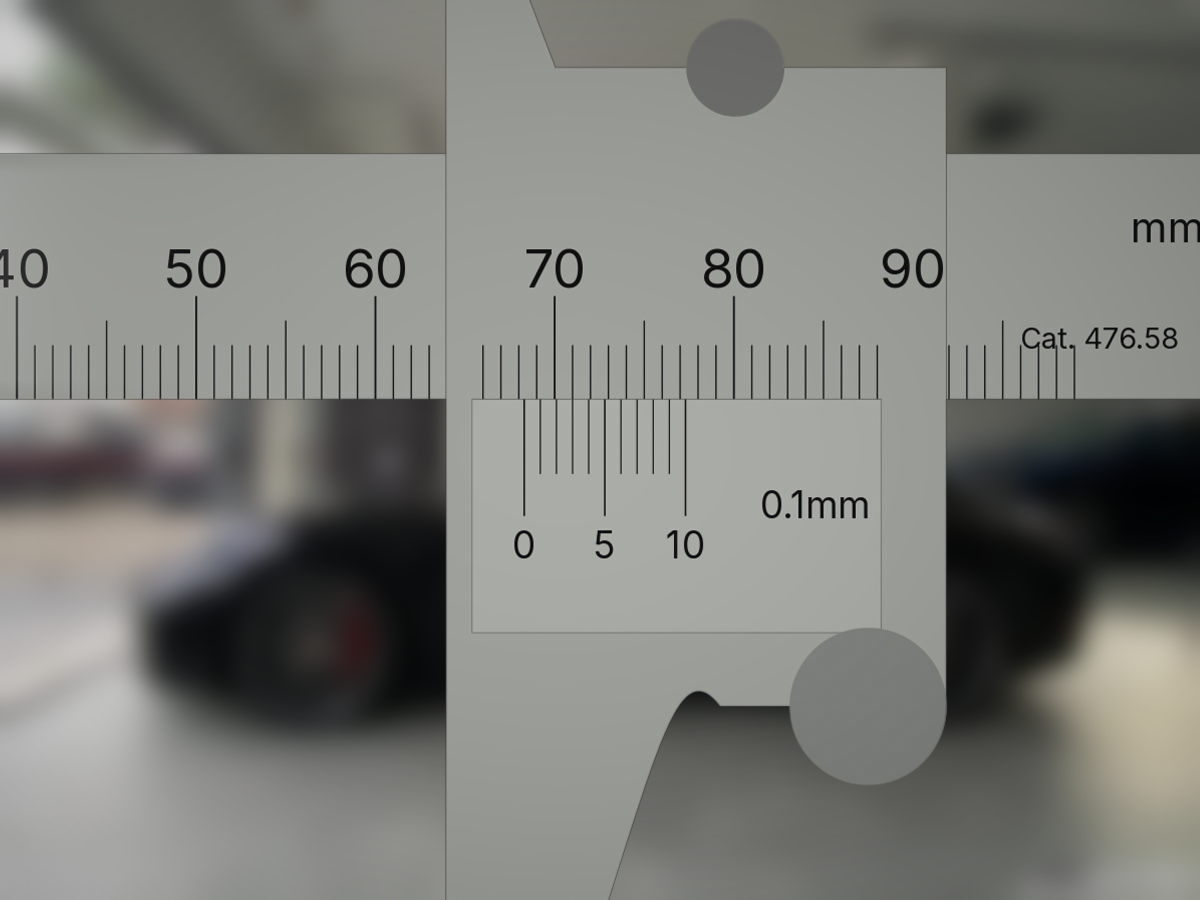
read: {"value": 68.3, "unit": "mm"}
